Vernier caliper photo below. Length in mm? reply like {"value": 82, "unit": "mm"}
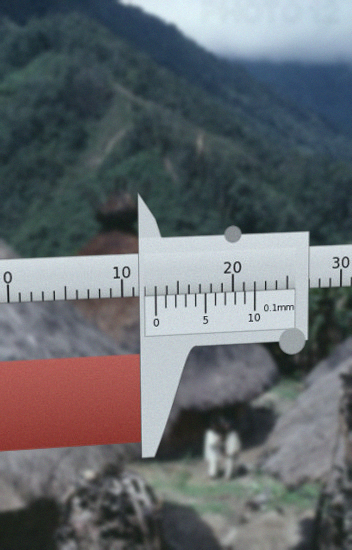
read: {"value": 13.0, "unit": "mm"}
